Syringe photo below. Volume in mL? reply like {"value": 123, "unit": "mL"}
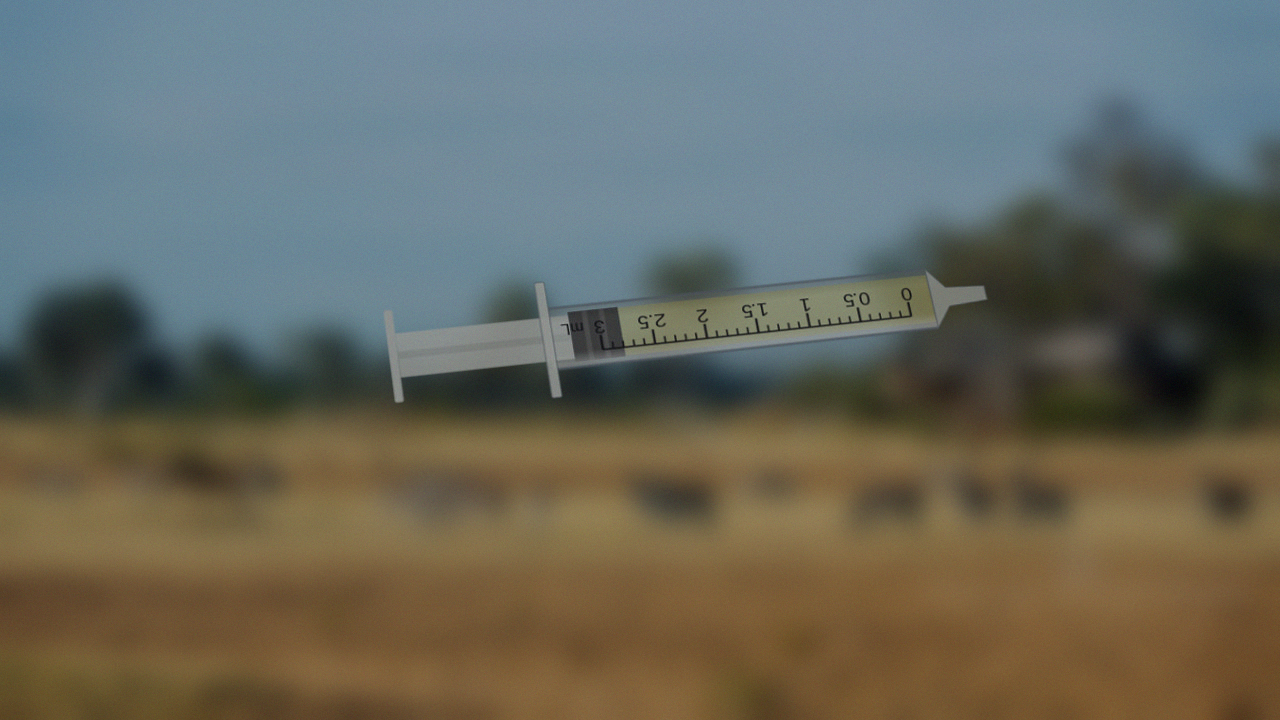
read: {"value": 2.8, "unit": "mL"}
